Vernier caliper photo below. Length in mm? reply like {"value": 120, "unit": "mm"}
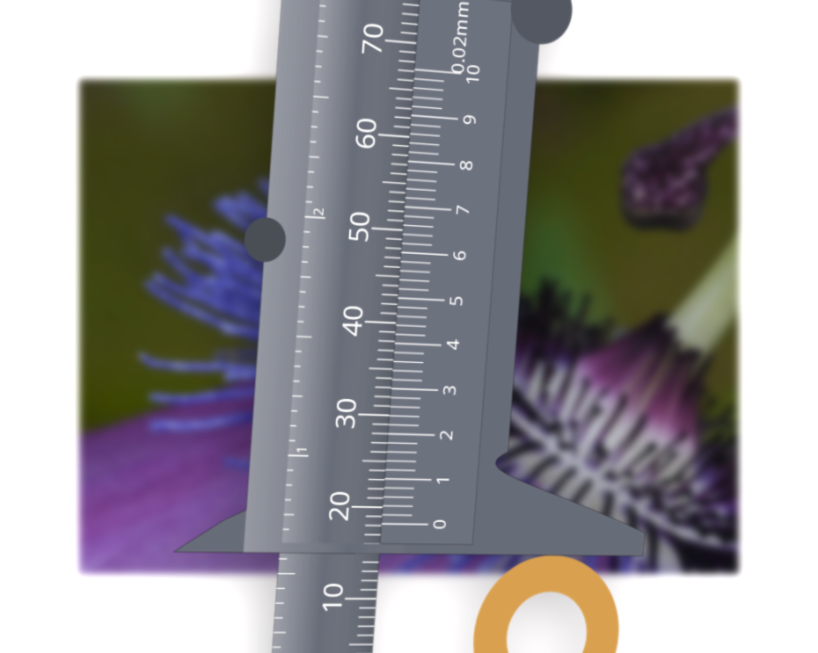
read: {"value": 18.2, "unit": "mm"}
